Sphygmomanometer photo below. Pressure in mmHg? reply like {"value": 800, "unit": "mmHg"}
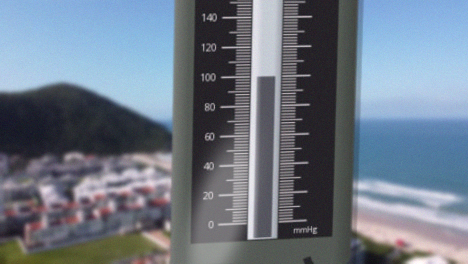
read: {"value": 100, "unit": "mmHg"}
